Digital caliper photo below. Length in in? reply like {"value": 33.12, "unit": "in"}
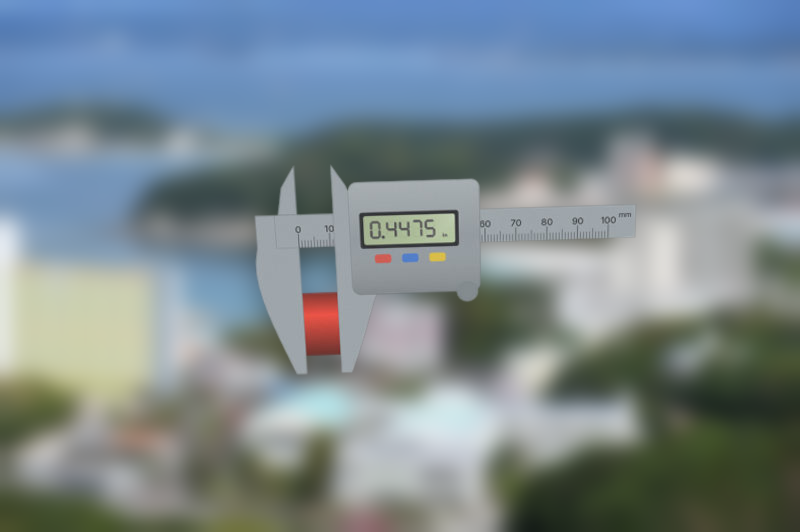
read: {"value": 0.4475, "unit": "in"}
